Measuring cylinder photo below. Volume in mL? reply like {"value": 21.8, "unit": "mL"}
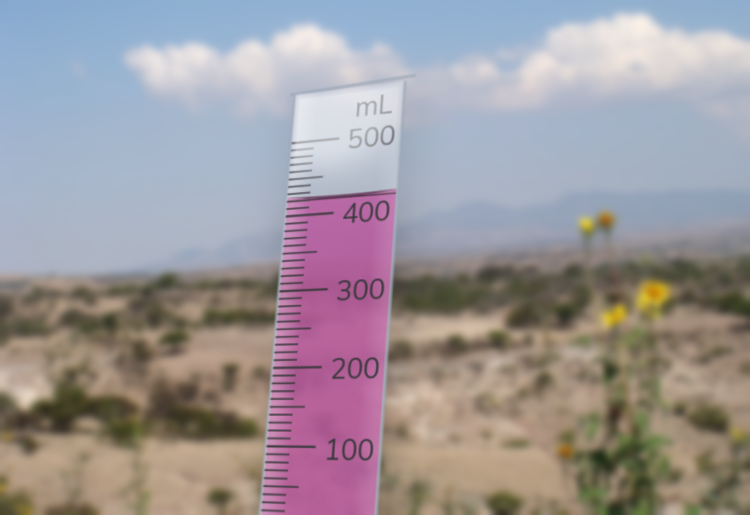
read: {"value": 420, "unit": "mL"}
